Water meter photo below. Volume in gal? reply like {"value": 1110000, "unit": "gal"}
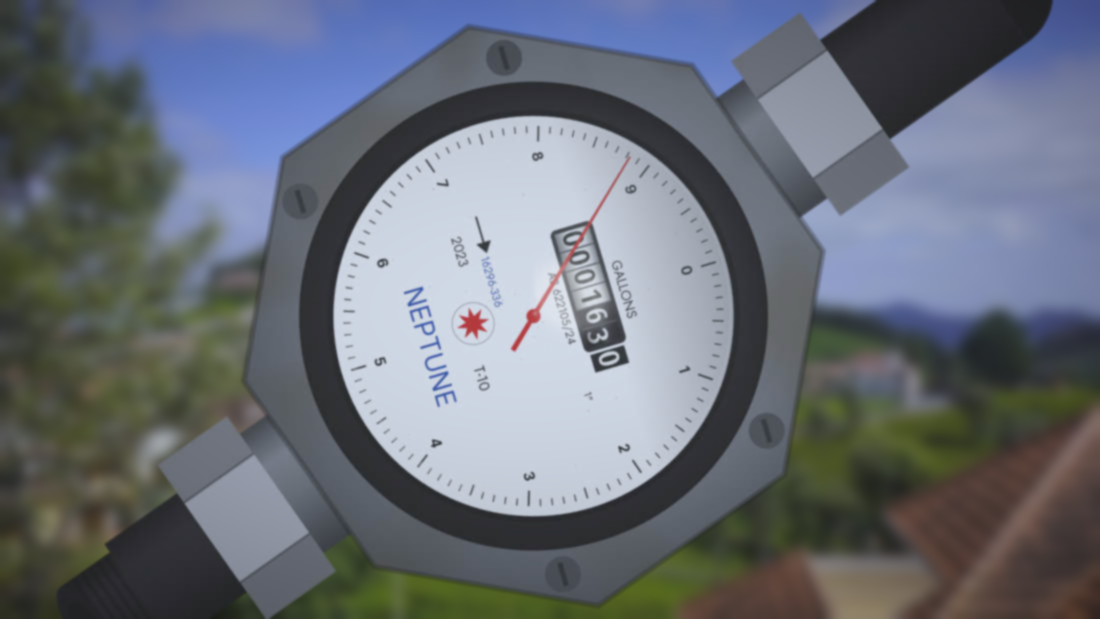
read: {"value": 1628.8, "unit": "gal"}
